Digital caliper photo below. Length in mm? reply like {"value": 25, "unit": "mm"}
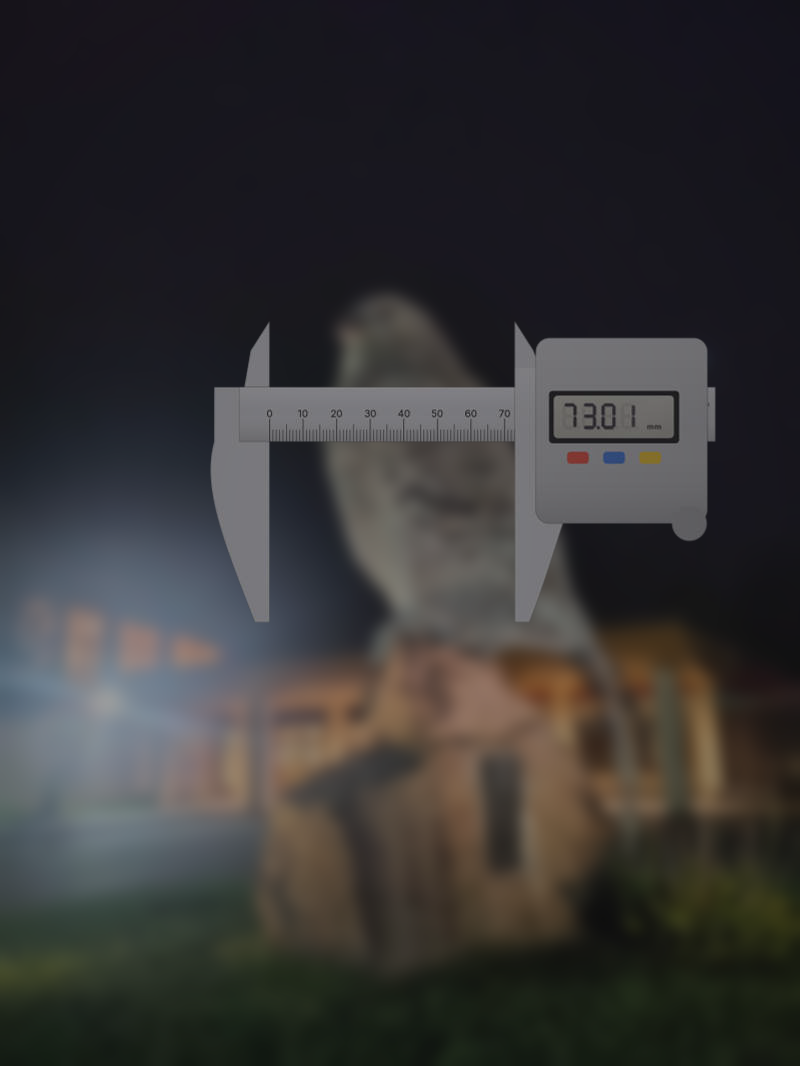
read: {"value": 73.01, "unit": "mm"}
